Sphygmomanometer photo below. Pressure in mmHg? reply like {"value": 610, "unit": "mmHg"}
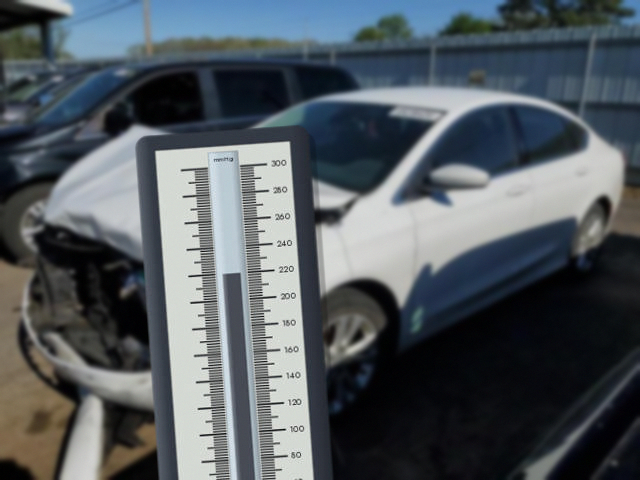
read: {"value": 220, "unit": "mmHg"}
